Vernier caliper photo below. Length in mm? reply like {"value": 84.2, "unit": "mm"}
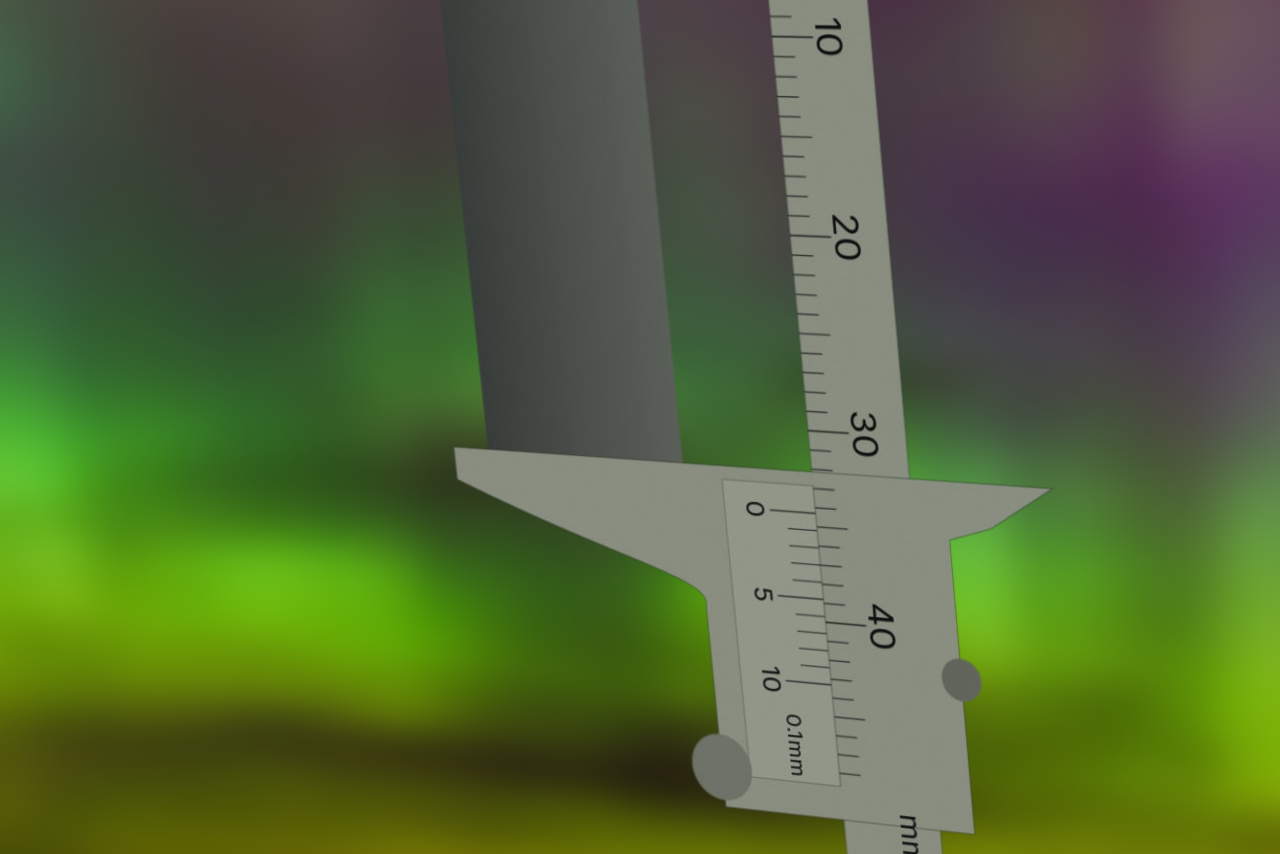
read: {"value": 34.3, "unit": "mm"}
